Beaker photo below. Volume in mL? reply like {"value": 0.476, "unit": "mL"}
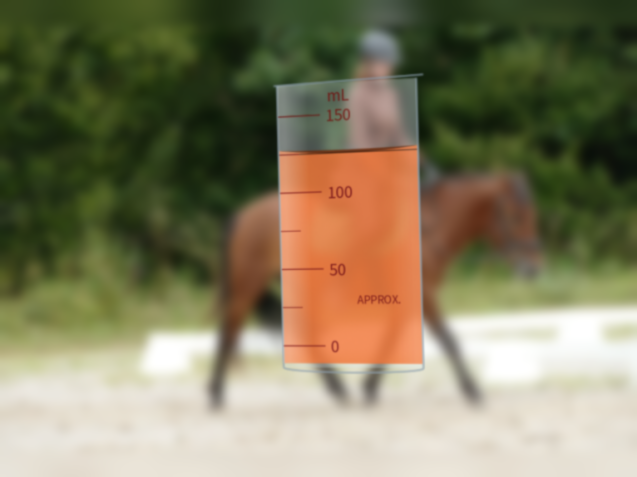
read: {"value": 125, "unit": "mL"}
